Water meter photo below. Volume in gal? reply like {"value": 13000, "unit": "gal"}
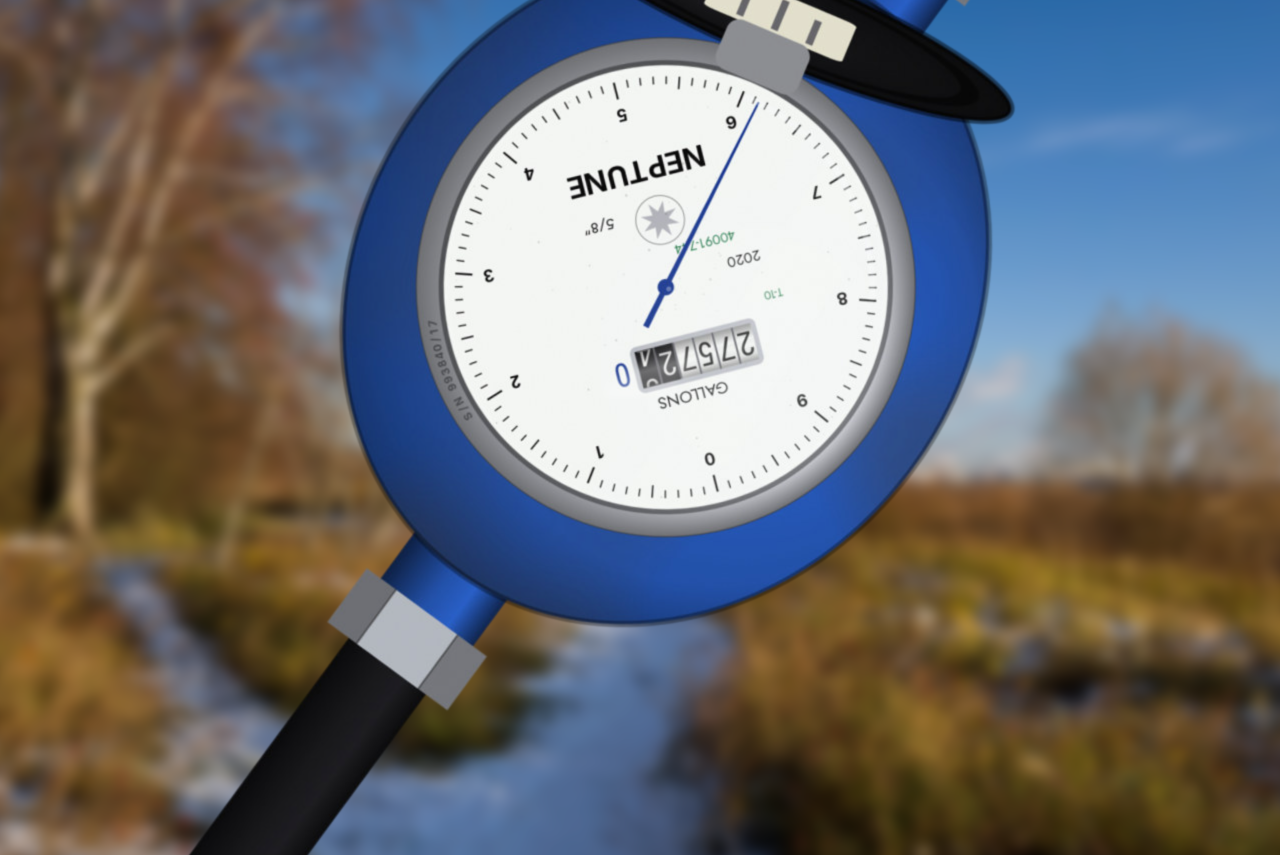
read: {"value": 2757236.1, "unit": "gal"}
